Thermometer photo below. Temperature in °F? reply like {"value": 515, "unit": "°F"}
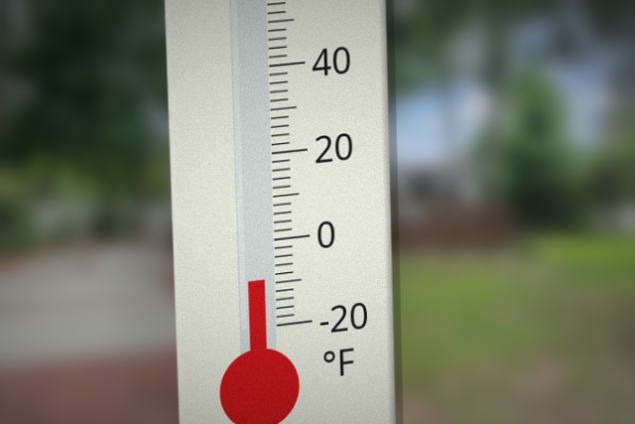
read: {"value": -9, "unit": "°F"}
